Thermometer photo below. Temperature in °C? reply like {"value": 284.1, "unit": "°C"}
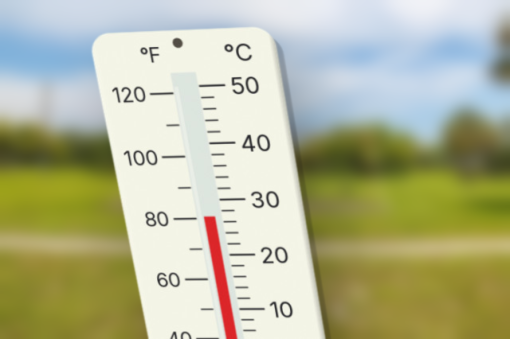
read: {"value": 27, "unit": "°C"}
